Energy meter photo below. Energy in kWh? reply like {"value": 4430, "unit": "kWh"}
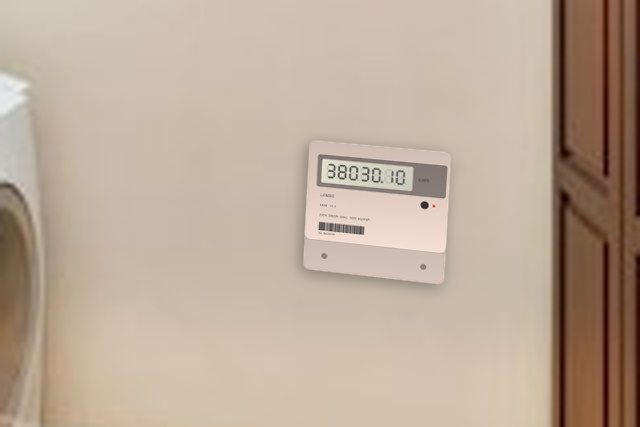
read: {"value": 38030.10, "unit": "kWh"}
